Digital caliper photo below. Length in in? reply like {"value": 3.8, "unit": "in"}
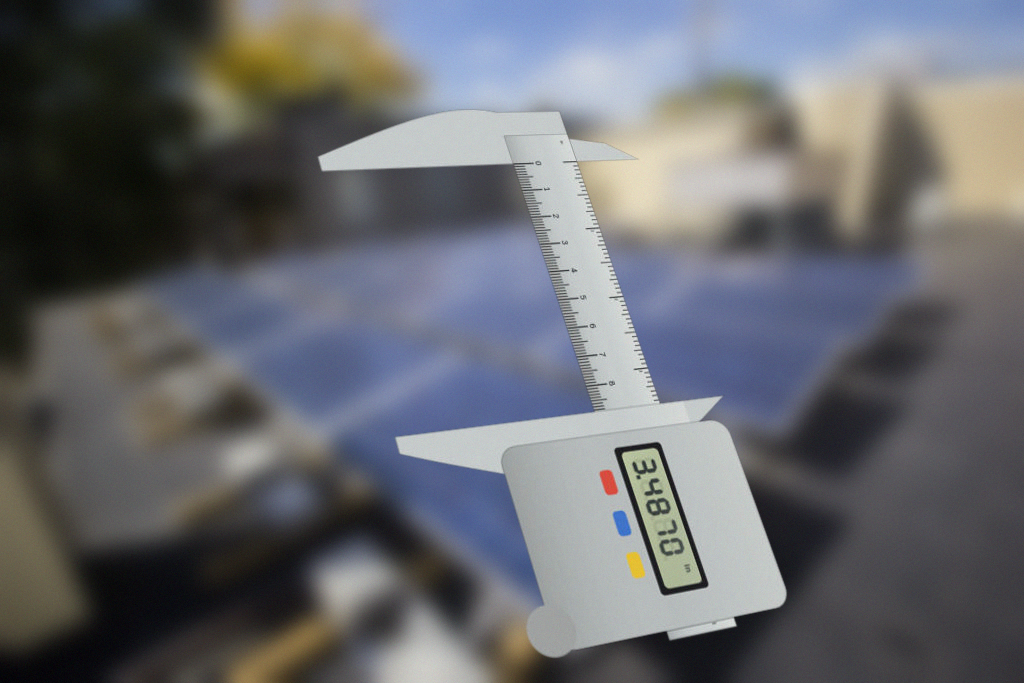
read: {"value": 3.4870, "unit": "in"}
